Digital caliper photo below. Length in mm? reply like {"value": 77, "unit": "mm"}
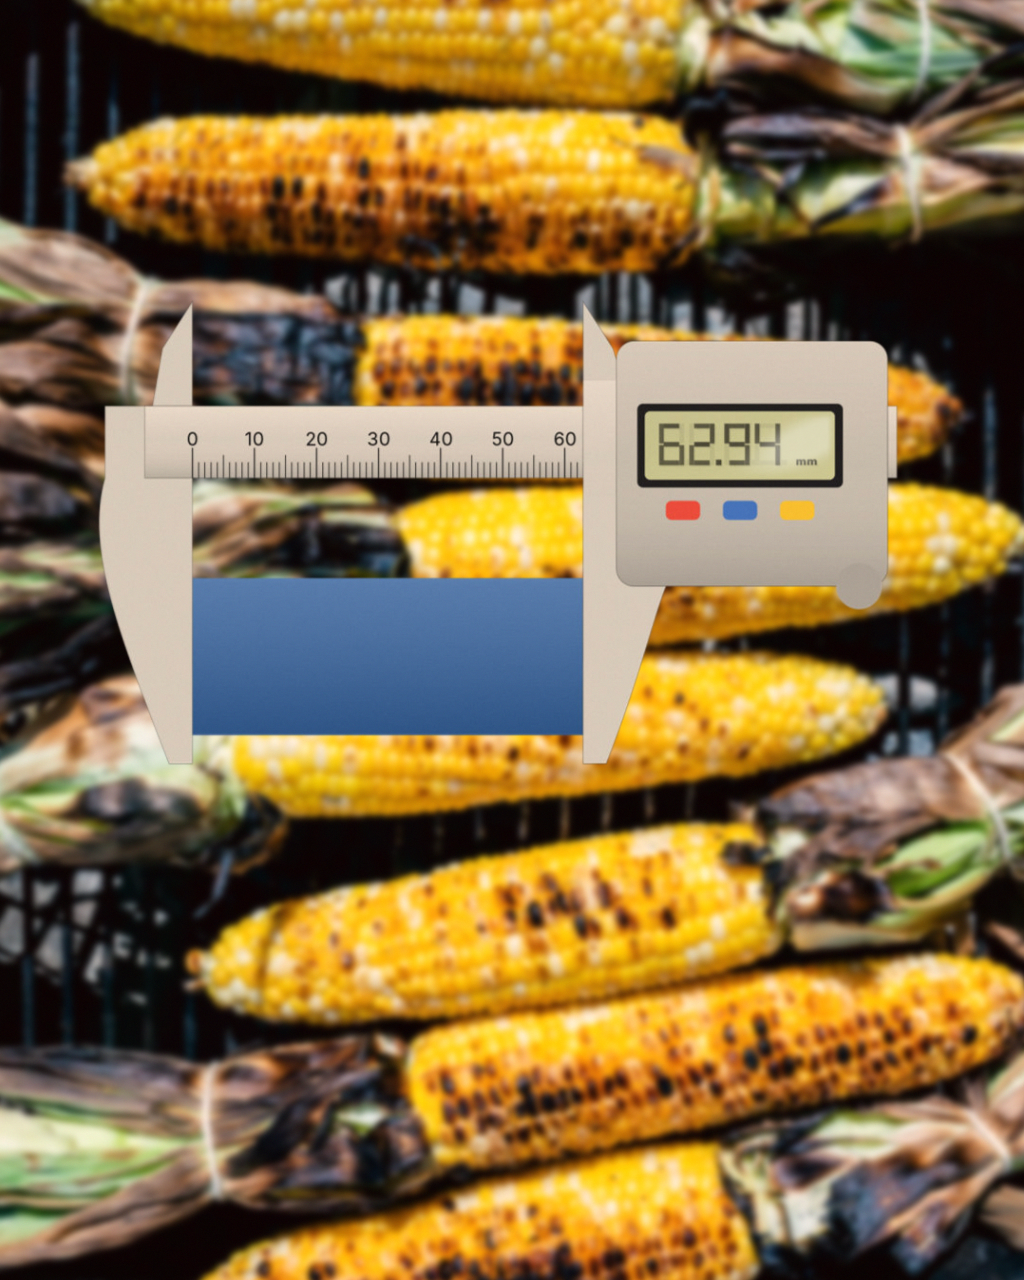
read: {"value": 62.94, "unit": "mm"}
